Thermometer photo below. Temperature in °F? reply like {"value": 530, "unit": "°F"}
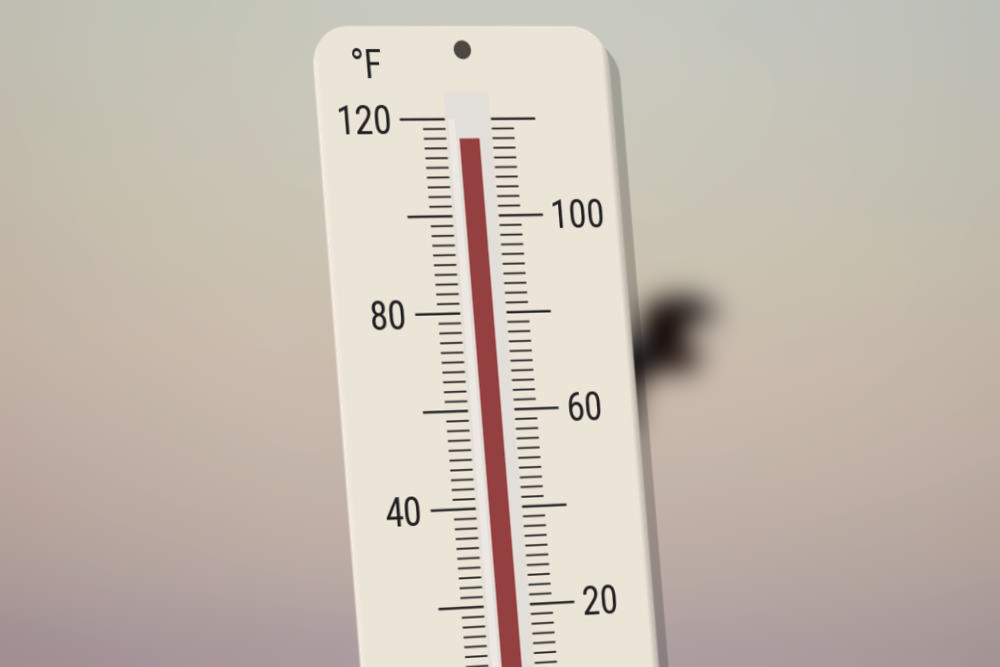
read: {"value": 116, "unit": "°F"}
